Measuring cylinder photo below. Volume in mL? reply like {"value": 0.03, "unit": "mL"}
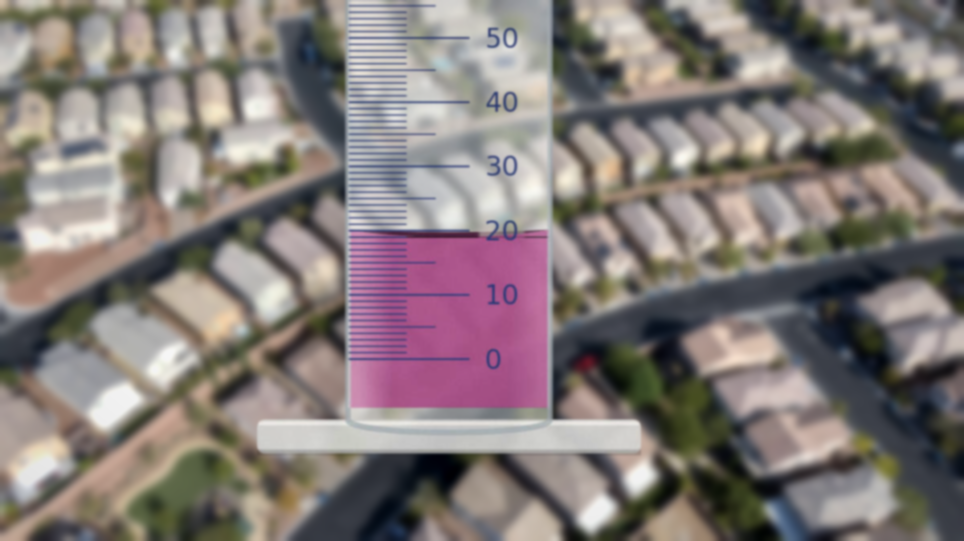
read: {"value": 19, "unit": "mL"}
